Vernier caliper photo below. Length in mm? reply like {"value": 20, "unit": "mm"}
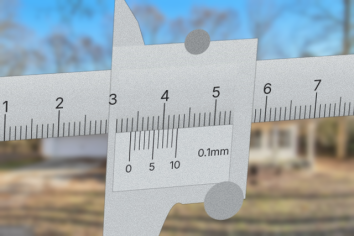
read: {"value": 33.8, "unit": "mm"}
